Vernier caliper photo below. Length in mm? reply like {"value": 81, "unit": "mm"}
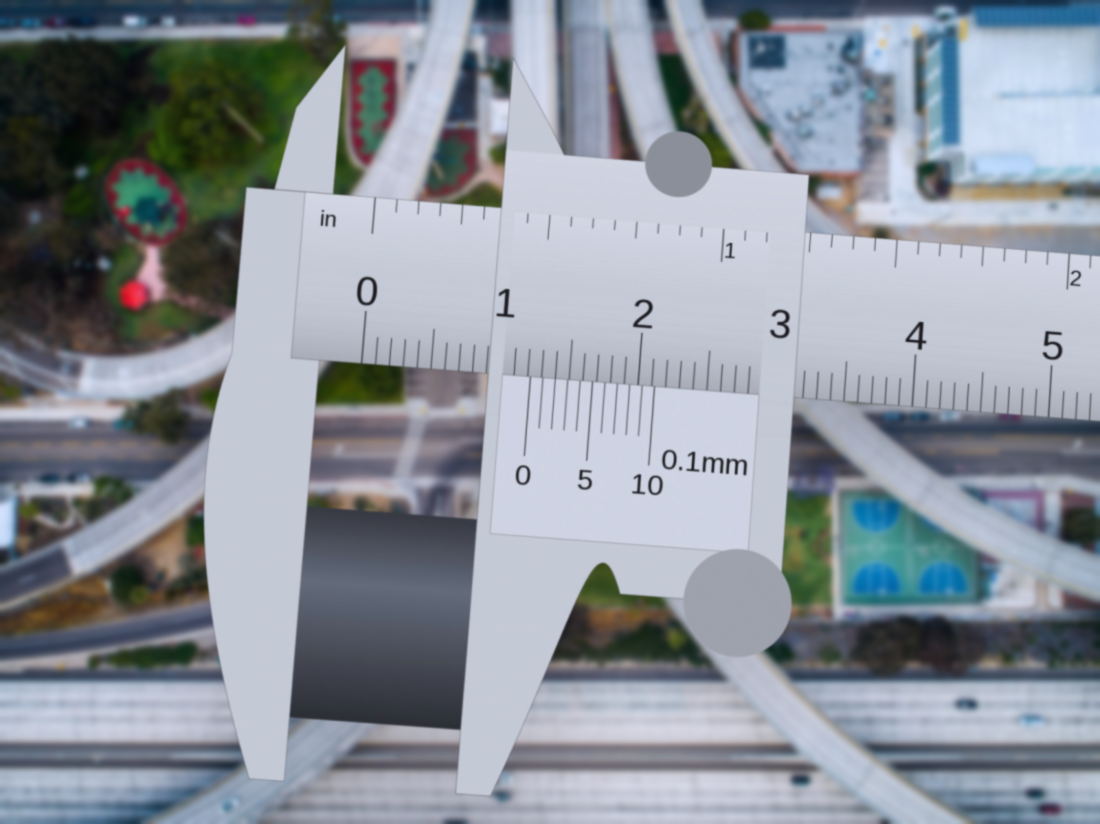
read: {"value": 12.2, "unit": "mm"}
